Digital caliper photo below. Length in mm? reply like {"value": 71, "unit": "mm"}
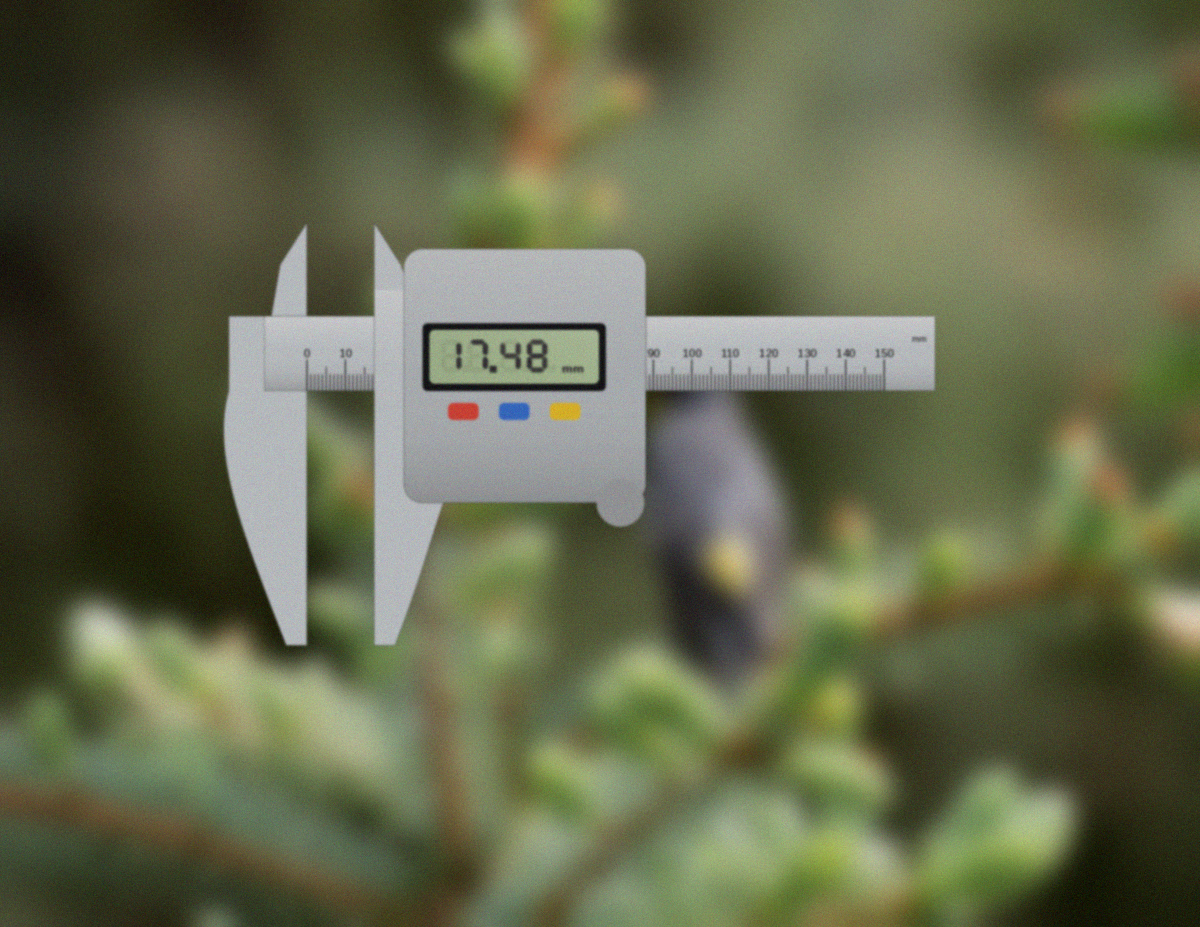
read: {"value": 17.48, "unit": "mm"}
